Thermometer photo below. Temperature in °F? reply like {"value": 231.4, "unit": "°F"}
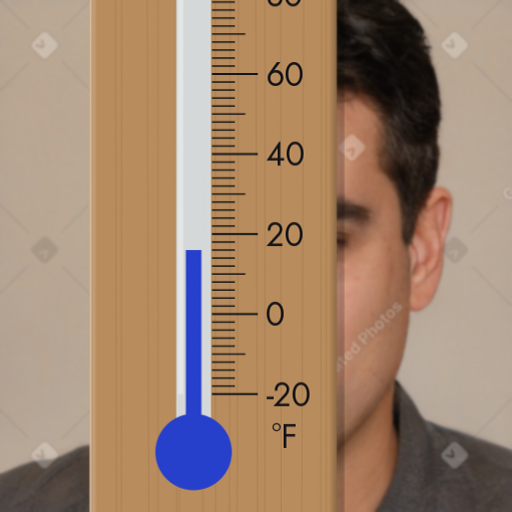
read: {"value": 16, "unit": "°F"}
